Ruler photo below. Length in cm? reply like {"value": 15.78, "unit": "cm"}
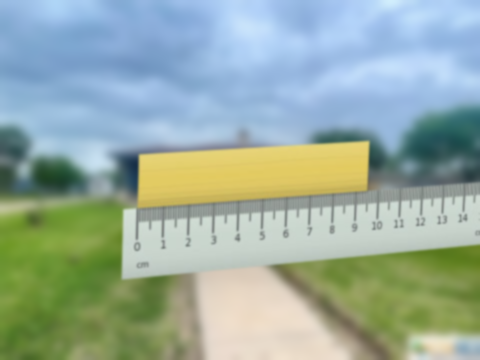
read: {"value": 9.5, "unit": "cm"}
